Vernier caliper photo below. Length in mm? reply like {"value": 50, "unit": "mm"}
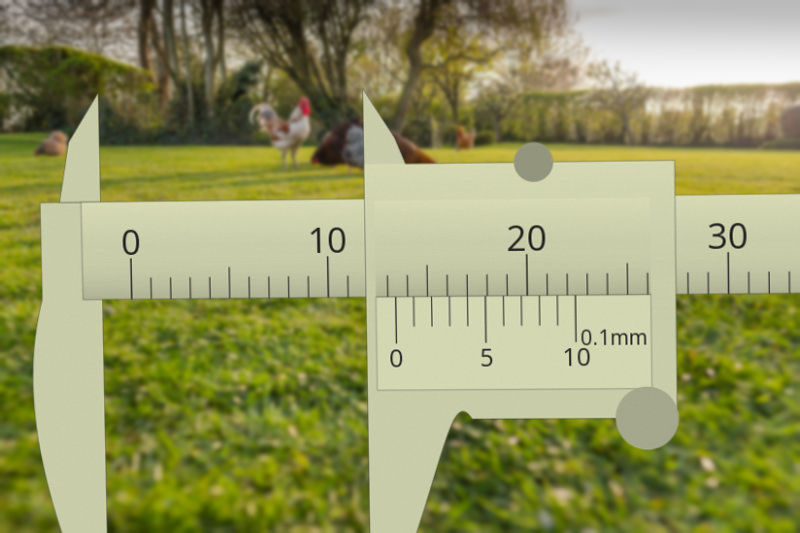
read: {"value": 13.4, "unit": "mm"}
